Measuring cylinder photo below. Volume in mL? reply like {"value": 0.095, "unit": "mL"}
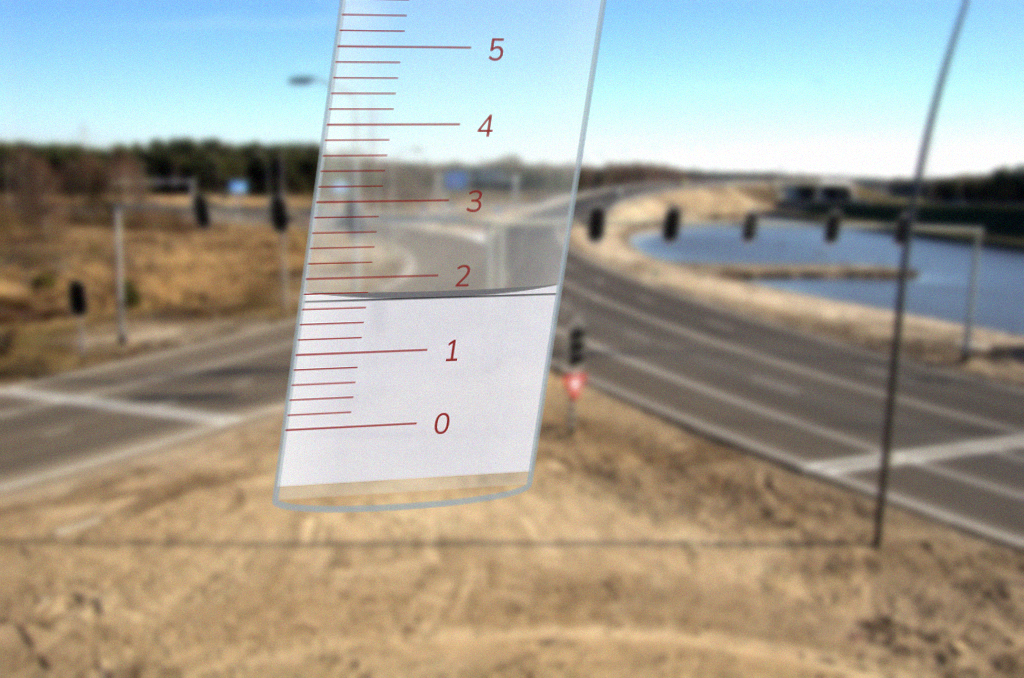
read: {"value": 1.7, "unit": "mL"}
